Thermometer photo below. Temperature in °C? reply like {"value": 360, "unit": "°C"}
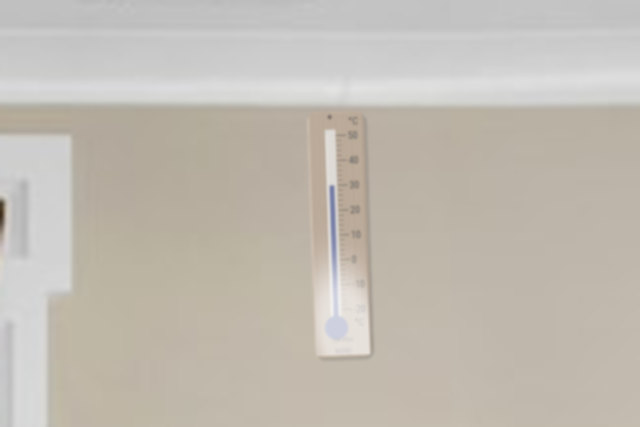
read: {"value": 30, "unit": "°C"}
